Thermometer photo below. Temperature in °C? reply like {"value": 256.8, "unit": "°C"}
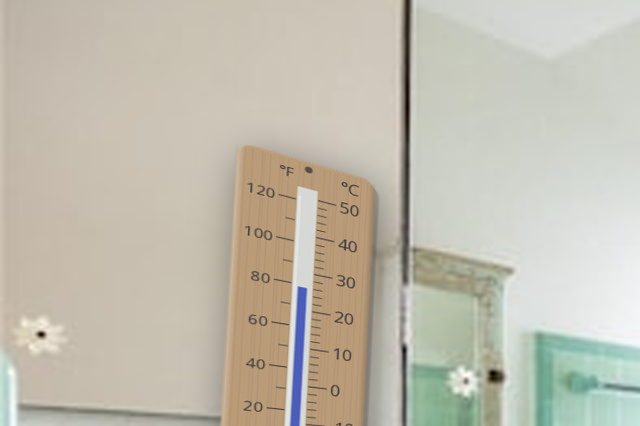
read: {"value": 26, "unit": "°C"}
